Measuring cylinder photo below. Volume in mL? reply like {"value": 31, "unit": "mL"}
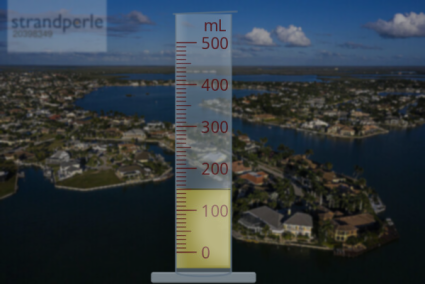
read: {"value": 150, "unit": "mL"}
